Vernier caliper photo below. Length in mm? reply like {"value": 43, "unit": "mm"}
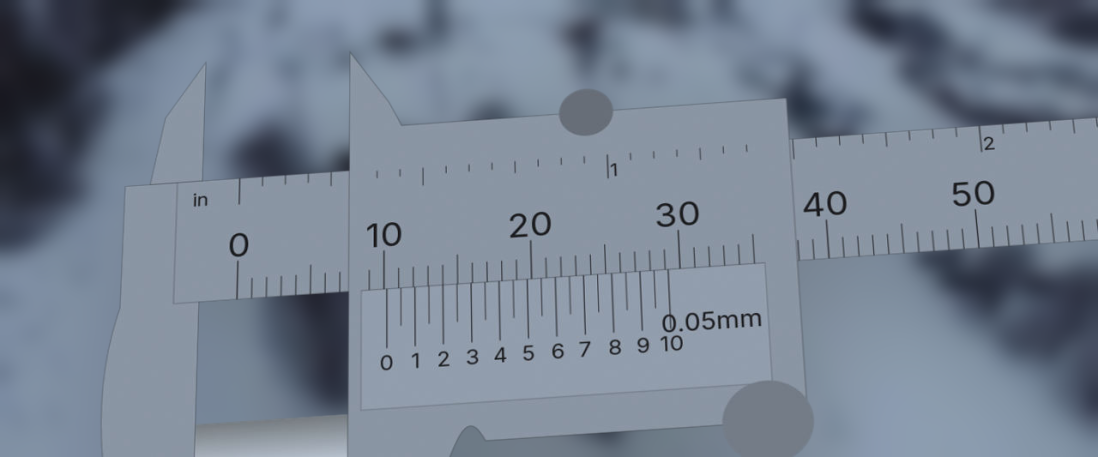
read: {"value": 10.2, "unit": "mm"}
